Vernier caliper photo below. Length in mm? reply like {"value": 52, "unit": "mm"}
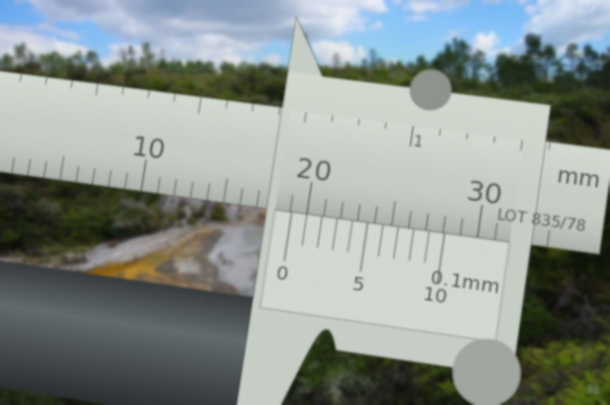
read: {"value": 19.1, "unit": "mm"}
